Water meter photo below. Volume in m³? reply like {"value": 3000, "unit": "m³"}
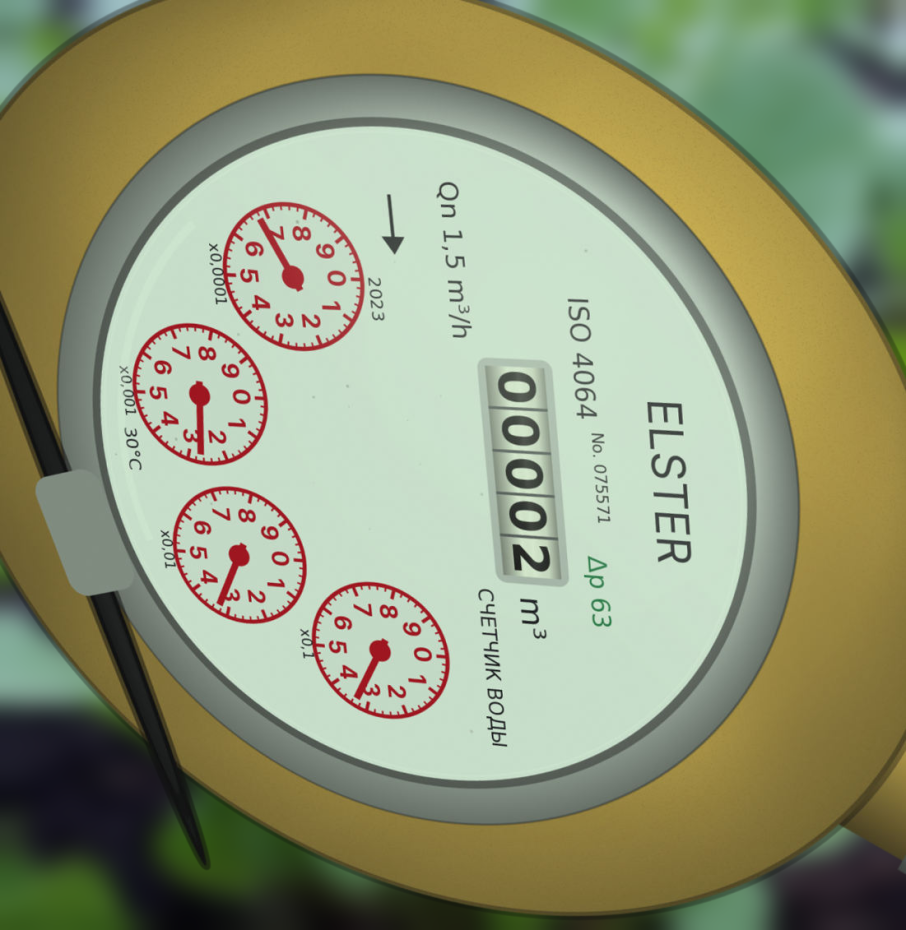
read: {"value": 2.3326, "unit": "m³"}
